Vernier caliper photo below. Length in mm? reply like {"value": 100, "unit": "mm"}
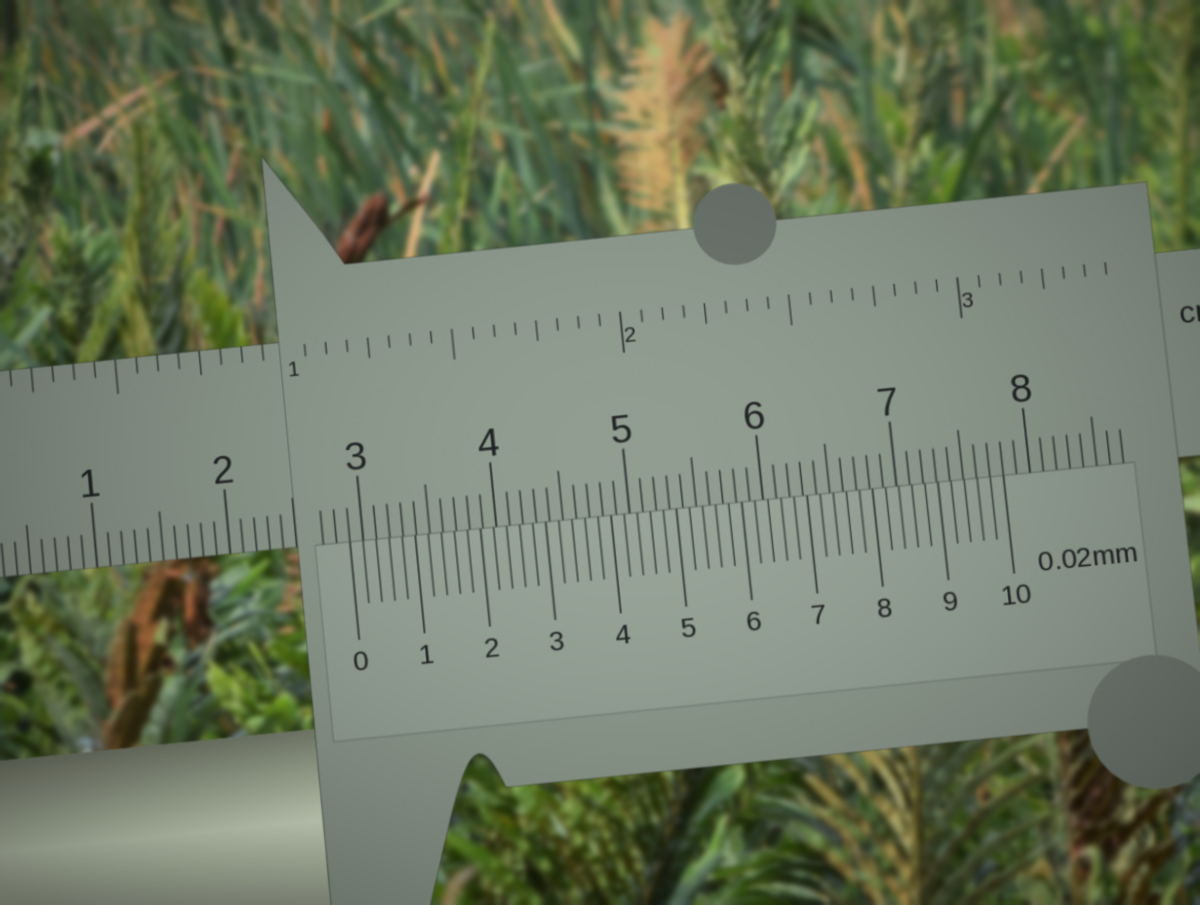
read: {"value": 29.0, "unit": "mm"}
